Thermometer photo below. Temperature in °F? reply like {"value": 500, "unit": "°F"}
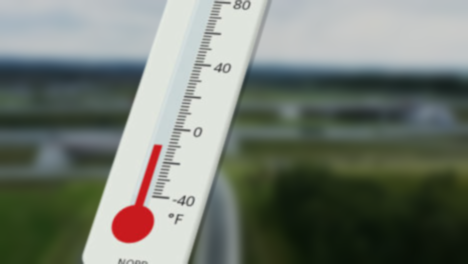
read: {"value": -10, "unit": "°F"}
